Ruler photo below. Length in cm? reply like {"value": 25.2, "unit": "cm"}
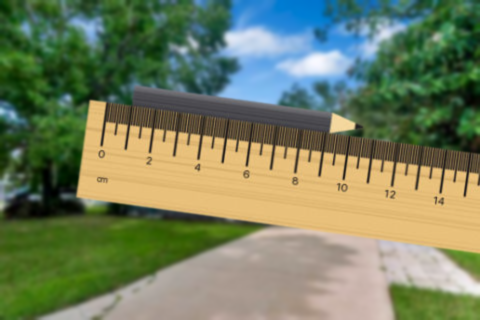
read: {"value": 9.5, "unit": "cm"}
